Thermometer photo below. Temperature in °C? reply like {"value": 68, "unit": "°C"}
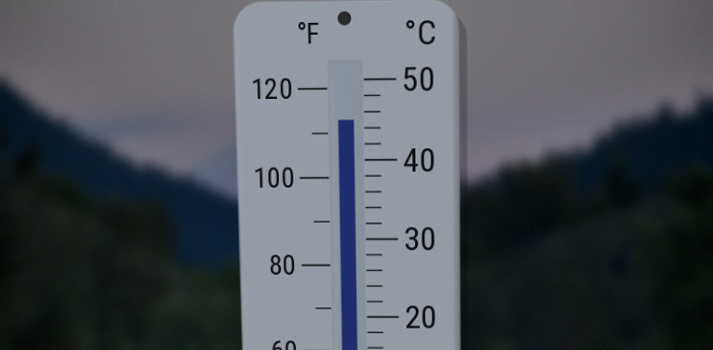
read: {"value": 45, "unit": "°C"}
